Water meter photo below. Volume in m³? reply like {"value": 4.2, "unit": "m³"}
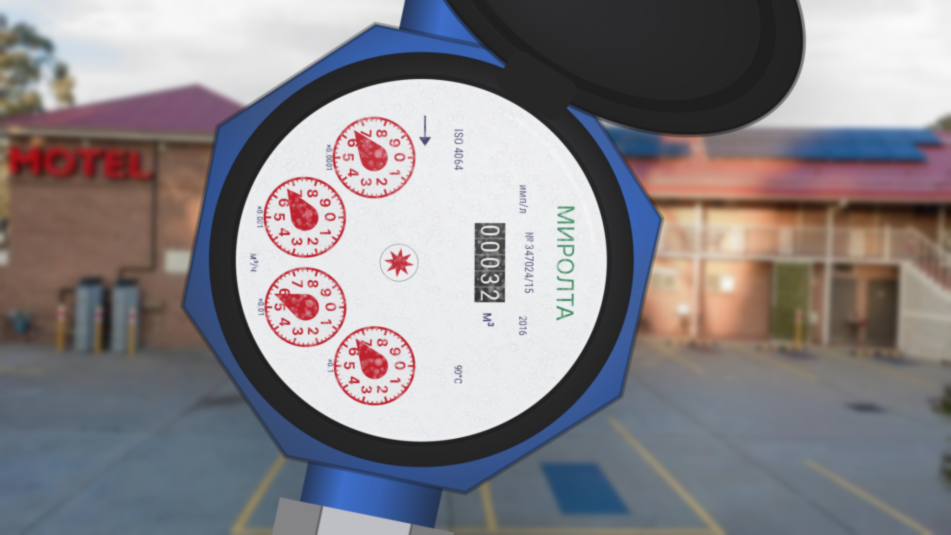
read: {"value": 32.6566, "unit": "m³"}
